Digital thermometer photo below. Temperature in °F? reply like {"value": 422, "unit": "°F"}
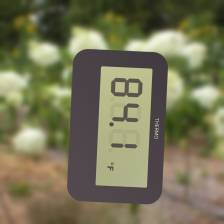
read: {"value": 84.1, "unit": "°F"}
